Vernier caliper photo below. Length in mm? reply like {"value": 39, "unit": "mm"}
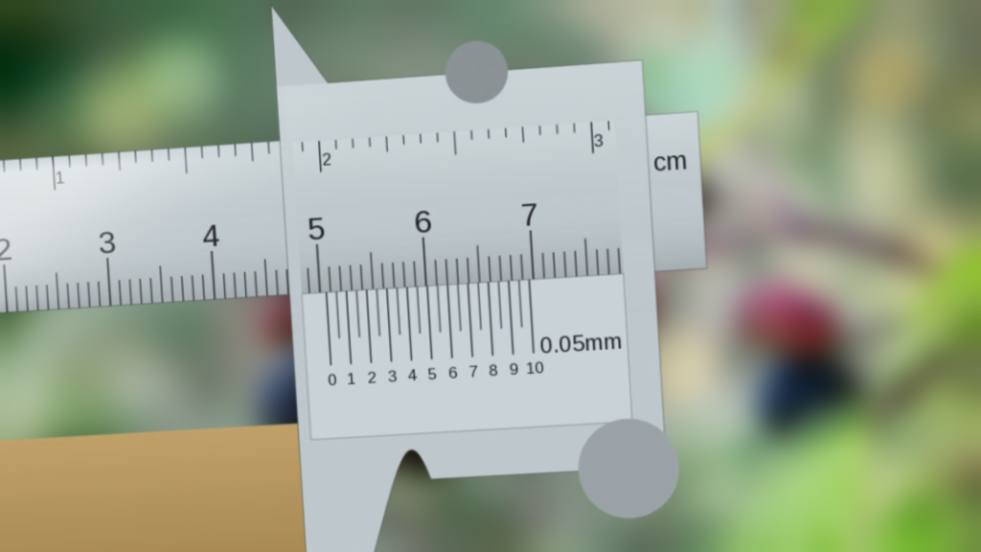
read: {"value": 50.6, "unit": "mm"}
